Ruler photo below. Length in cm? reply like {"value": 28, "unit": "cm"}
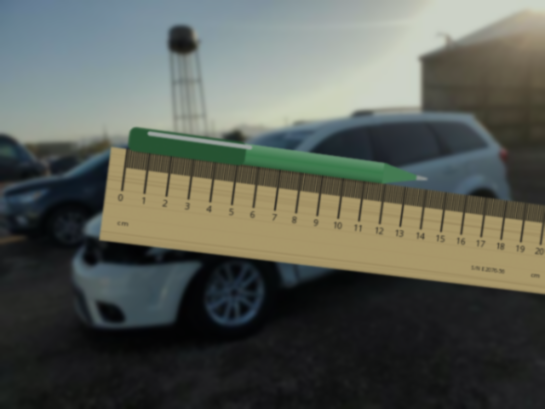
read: {"value": 14, "unit": "cm"}
